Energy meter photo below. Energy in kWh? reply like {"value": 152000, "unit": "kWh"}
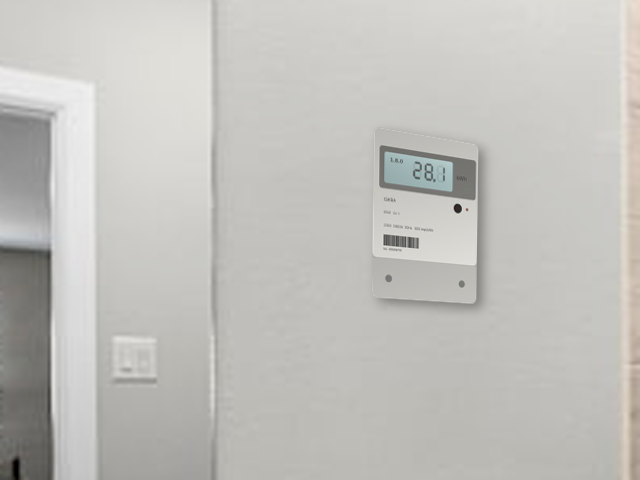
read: {"value": 28.1, "unit": "kWh"}
